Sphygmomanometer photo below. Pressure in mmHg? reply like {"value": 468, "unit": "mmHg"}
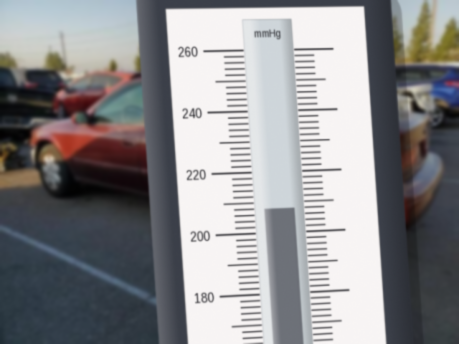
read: {"value": 208, "unit": "mmHg"}
